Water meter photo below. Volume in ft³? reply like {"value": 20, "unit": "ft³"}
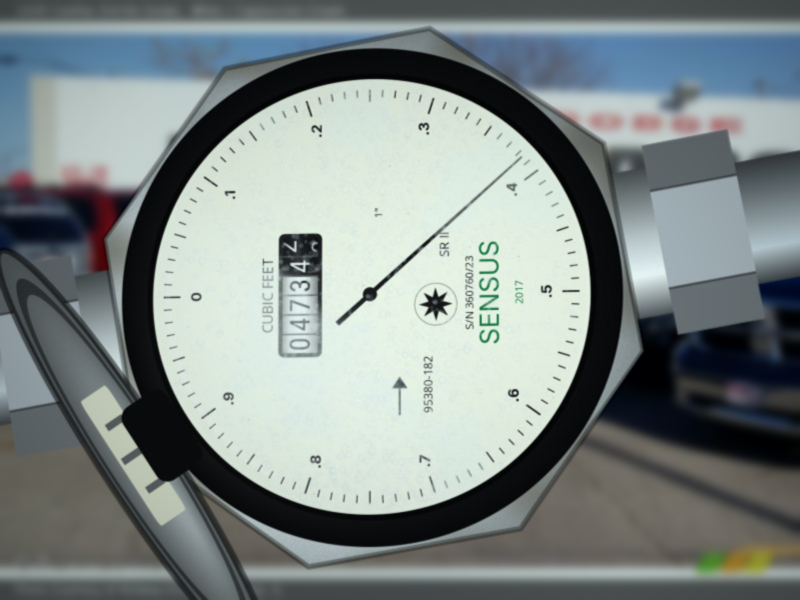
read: {"value": 47342.38, "unit": "ft³"}
